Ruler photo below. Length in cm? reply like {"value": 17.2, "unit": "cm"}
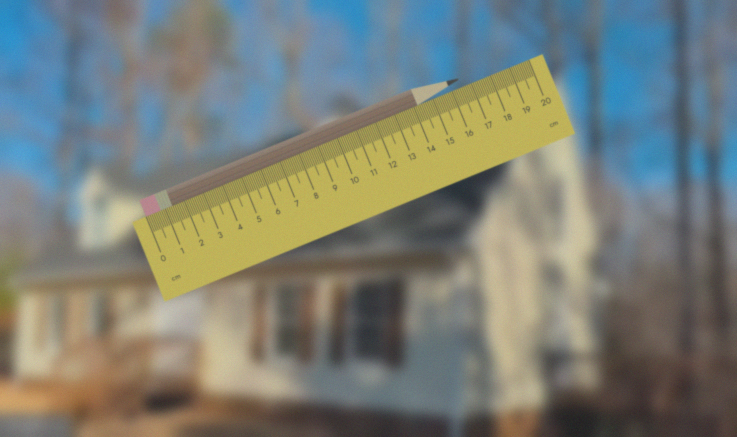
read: {"value": 16.5, "unit": "cm"}
